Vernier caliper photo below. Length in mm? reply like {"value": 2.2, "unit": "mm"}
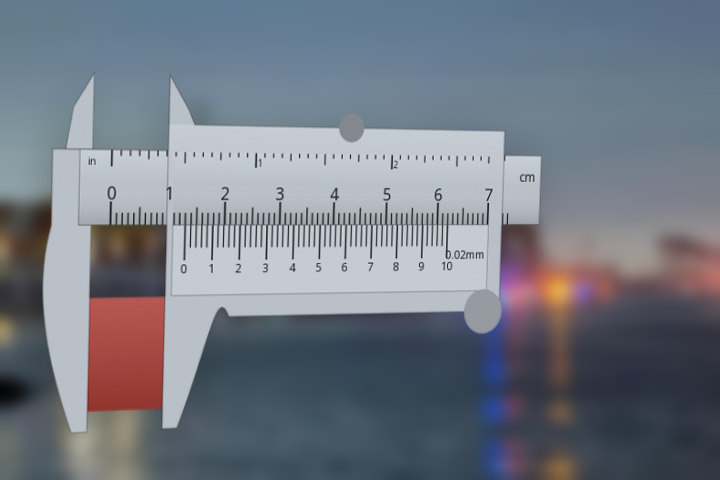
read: {"value": 13.0, "unit": "mm"}
